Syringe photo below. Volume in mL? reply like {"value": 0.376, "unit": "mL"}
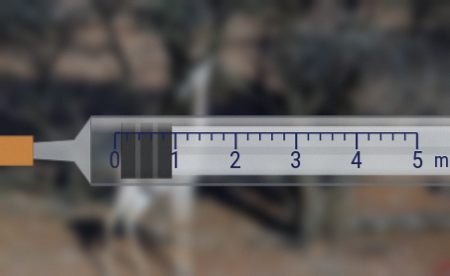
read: {"value": 0.1, "unit": "mL"}
